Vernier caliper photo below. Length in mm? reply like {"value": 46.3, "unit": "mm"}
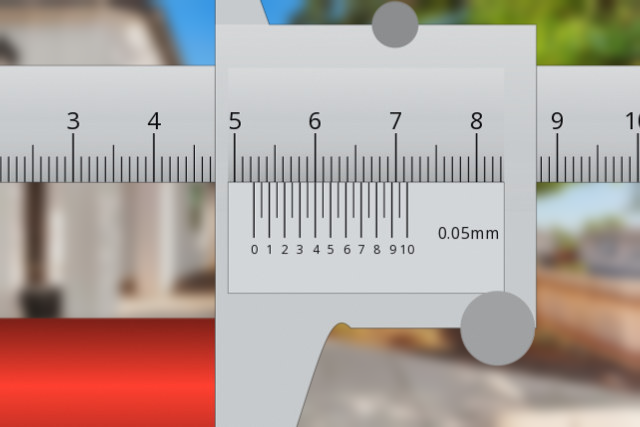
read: {"value": 52.4, "unit": "mm"}
